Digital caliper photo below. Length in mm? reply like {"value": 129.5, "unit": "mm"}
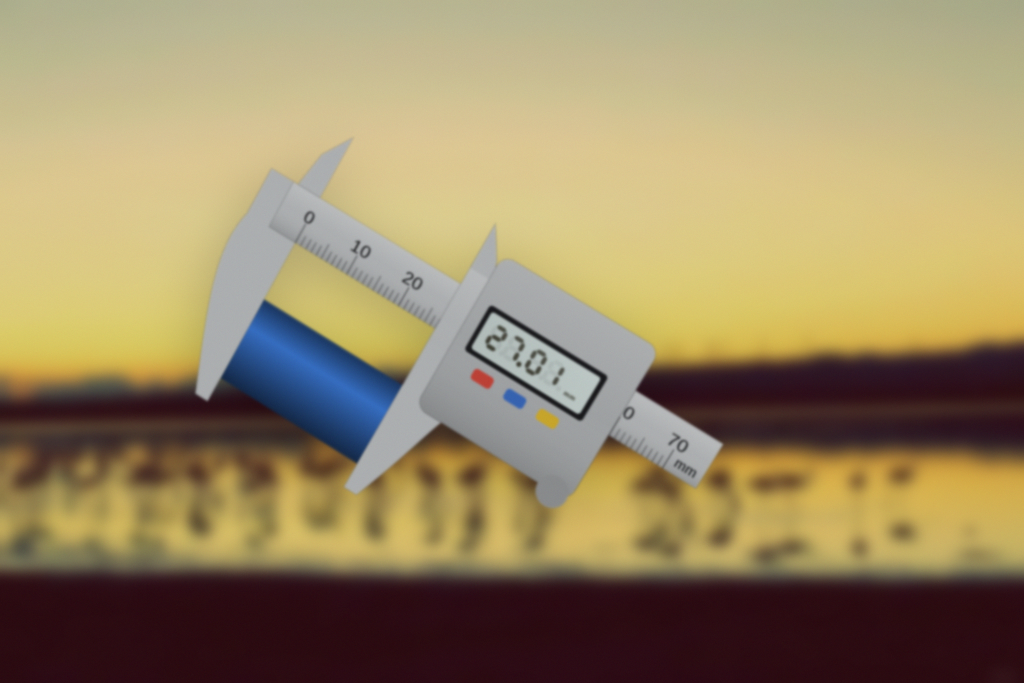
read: {"value": 27.01, "unit": "mm"}
